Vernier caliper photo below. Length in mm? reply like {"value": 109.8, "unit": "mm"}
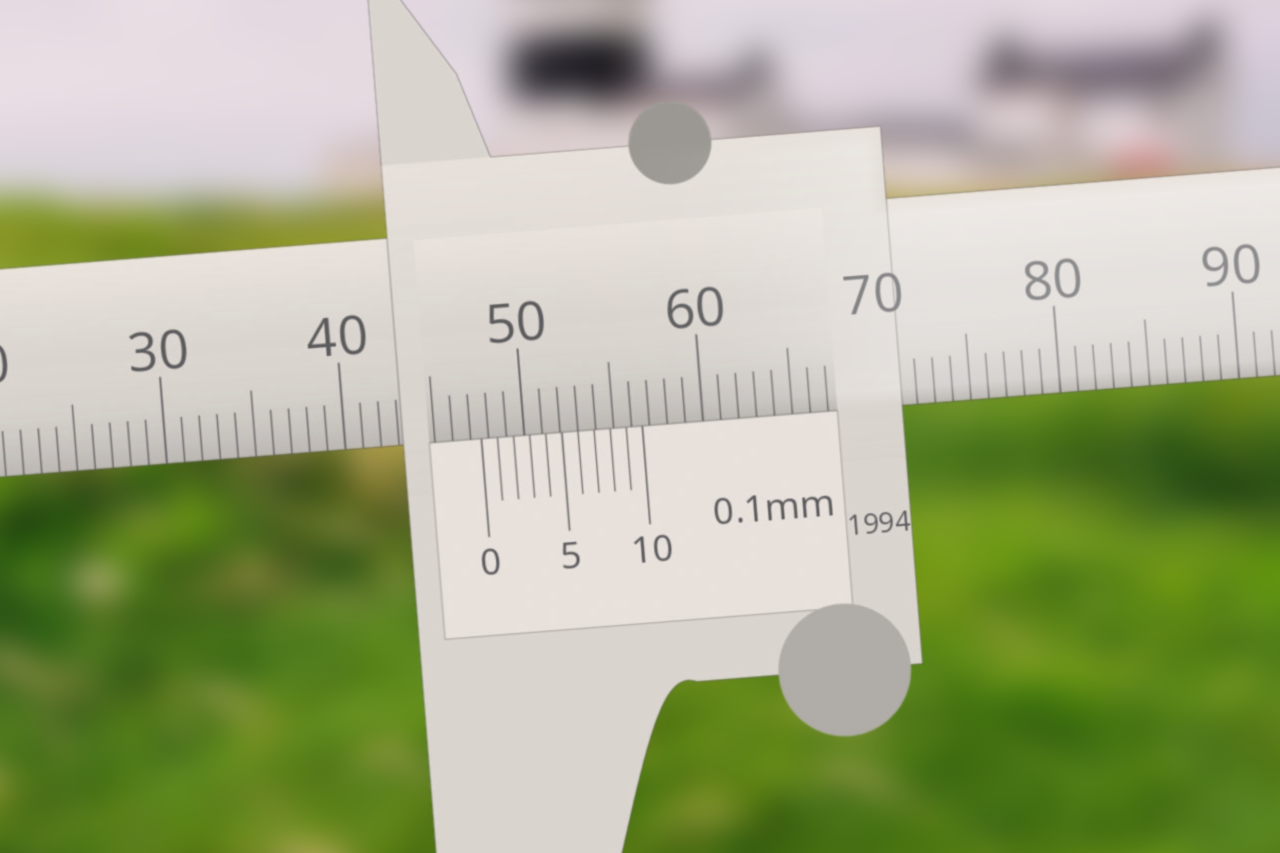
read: {"value": 47.6, "unit": "mm"}
